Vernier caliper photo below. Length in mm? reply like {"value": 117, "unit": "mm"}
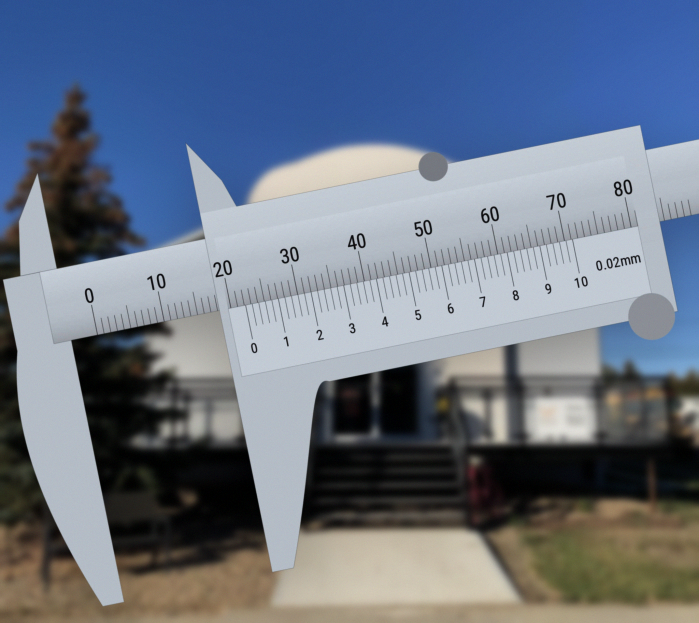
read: {"value": 22.2, "unit": "mm"}
